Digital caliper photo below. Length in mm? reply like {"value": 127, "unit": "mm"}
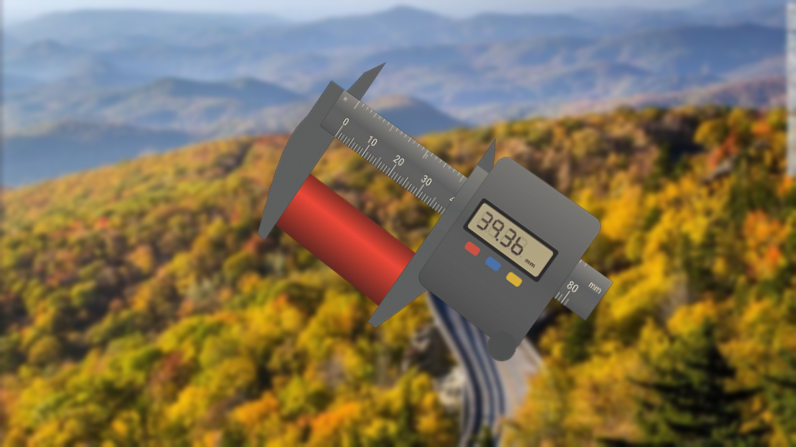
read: {"value": 39.36, "unit": "mm"}
